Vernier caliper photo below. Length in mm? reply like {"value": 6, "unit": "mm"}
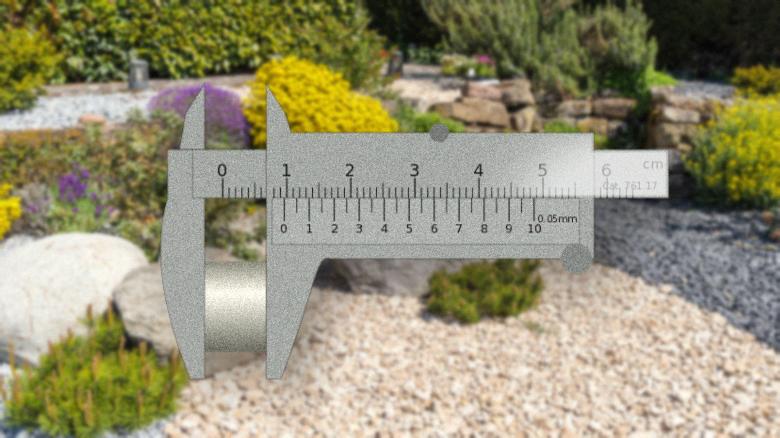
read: {"value": 9.6, "unit": "mm"}
